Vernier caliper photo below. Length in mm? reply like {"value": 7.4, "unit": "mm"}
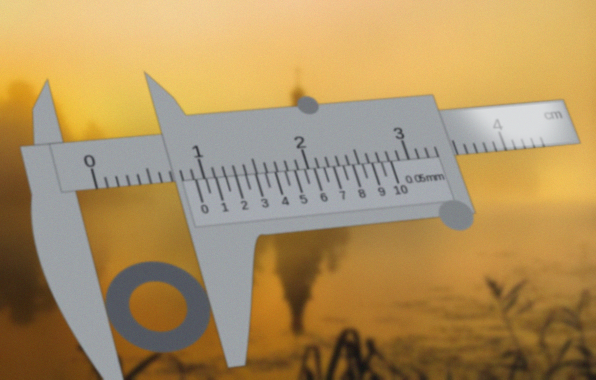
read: {"value": 9.2, "unit": "mm"}
